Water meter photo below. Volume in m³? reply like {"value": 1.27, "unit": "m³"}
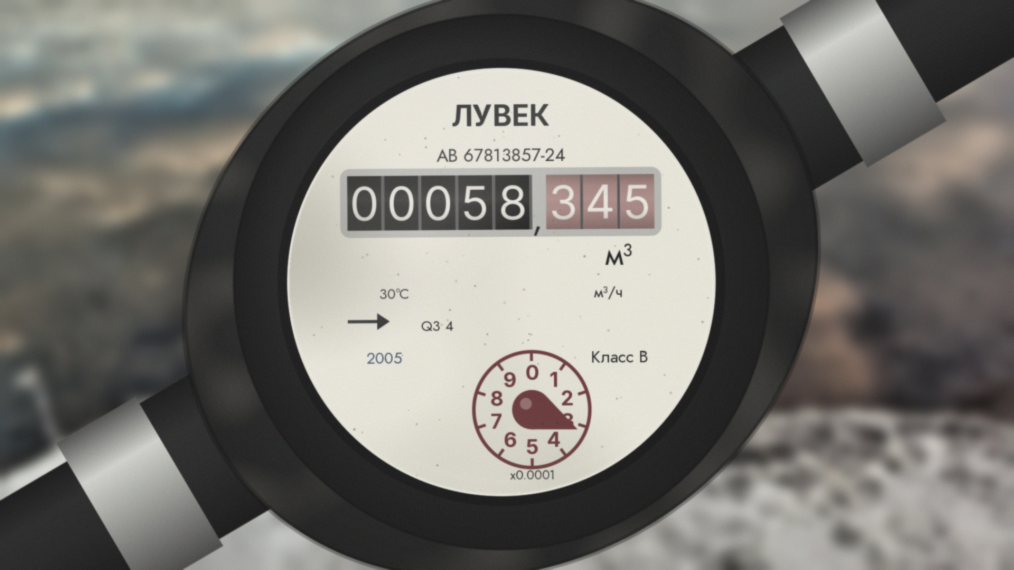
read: {"value": 58.3453, "unit": "m³"}
